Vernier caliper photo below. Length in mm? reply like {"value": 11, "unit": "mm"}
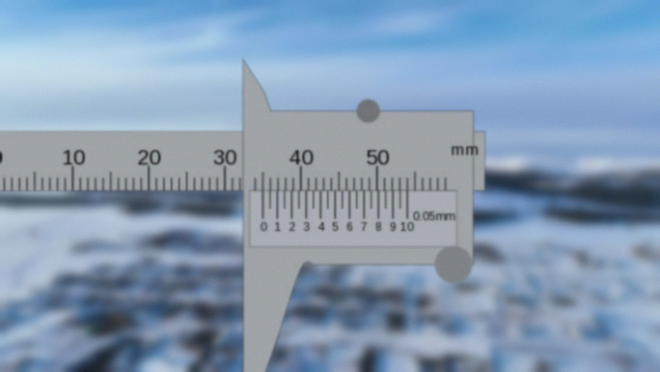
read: {"value": 35.0, "unit": "mm"}
